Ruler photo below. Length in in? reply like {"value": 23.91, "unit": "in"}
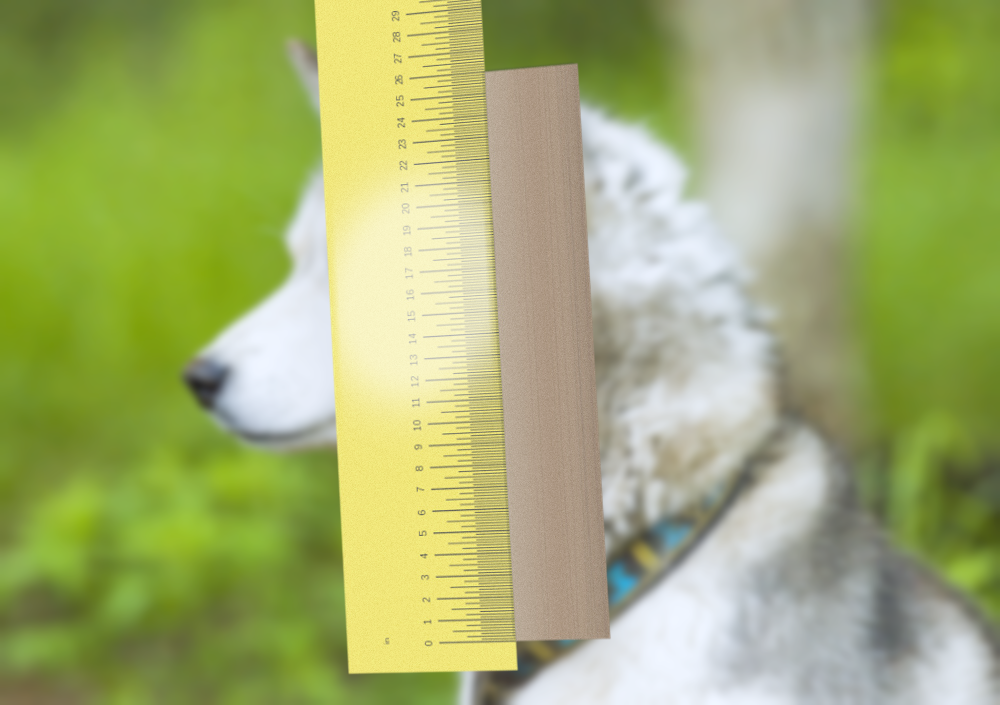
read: {"value": 26, "unit": "in"}
